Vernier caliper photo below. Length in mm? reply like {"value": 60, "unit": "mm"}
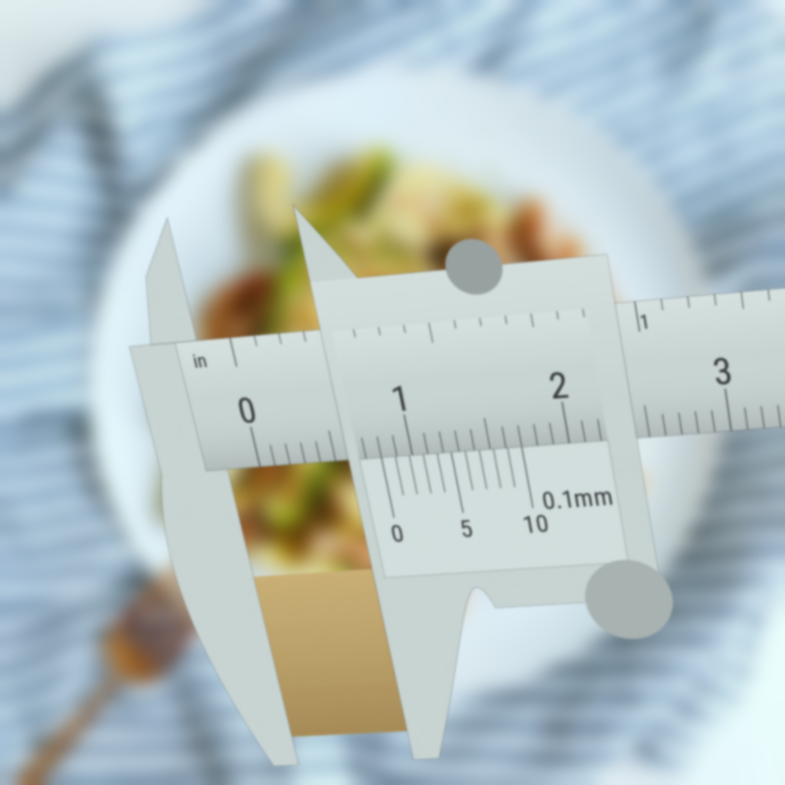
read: {"value": 8.0, "unit": "mm"}
